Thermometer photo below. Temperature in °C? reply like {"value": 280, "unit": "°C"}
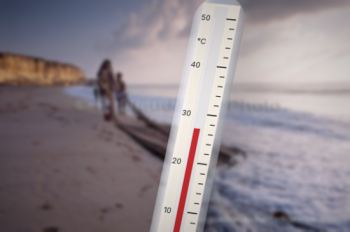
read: {"value": 27, "unit": "°C"}
